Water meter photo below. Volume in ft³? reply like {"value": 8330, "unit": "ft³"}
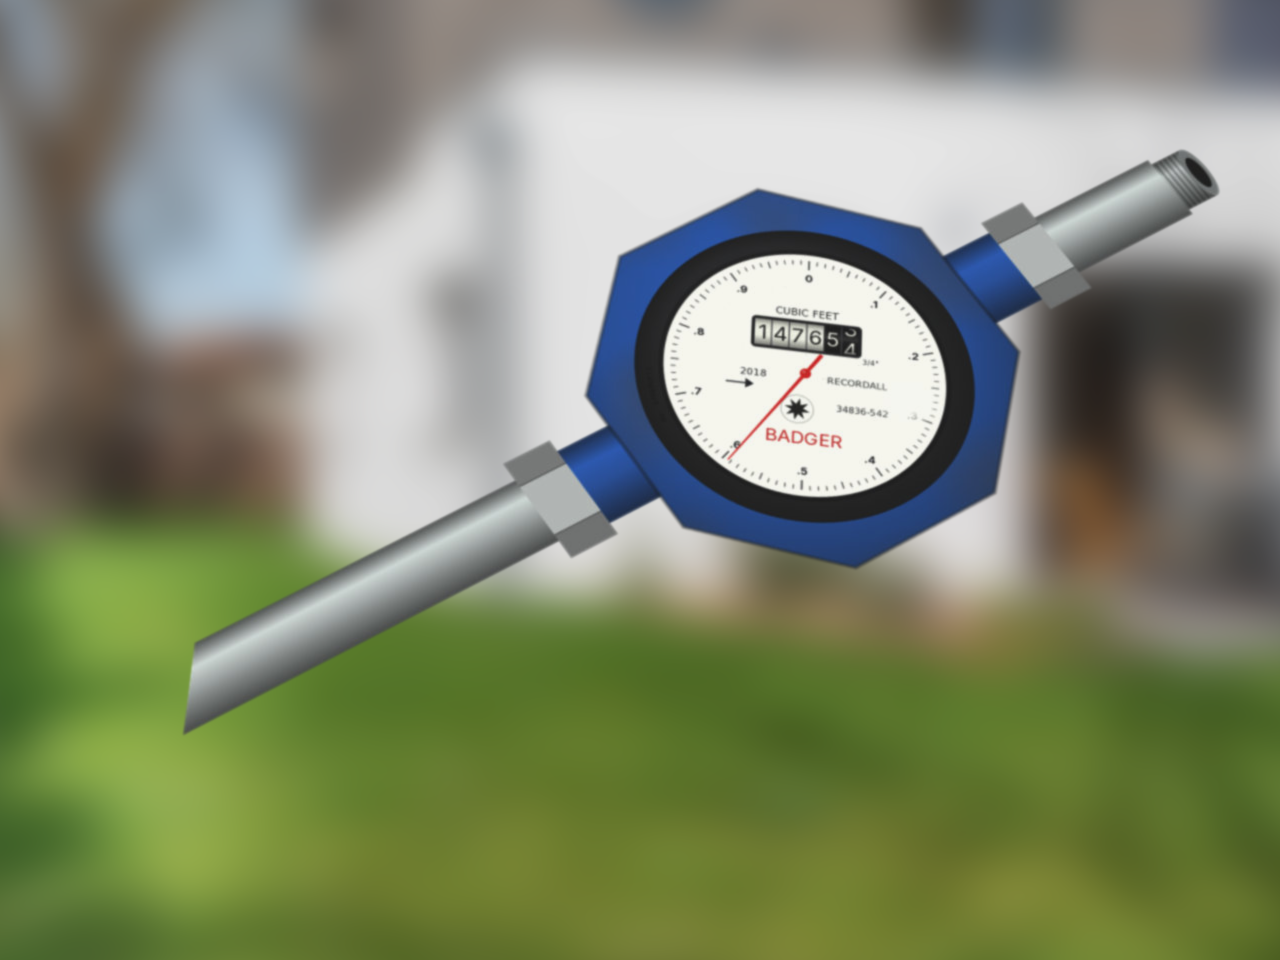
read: {"value": 147653.59, "unit": "ft³"}
